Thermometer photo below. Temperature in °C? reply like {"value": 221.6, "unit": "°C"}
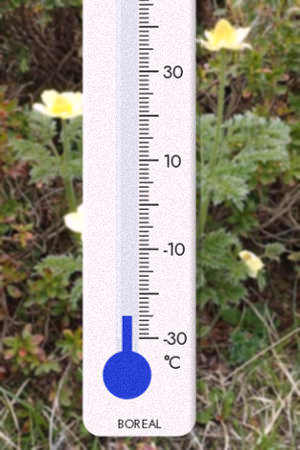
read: {"value": -25, "unit": "°C"}
